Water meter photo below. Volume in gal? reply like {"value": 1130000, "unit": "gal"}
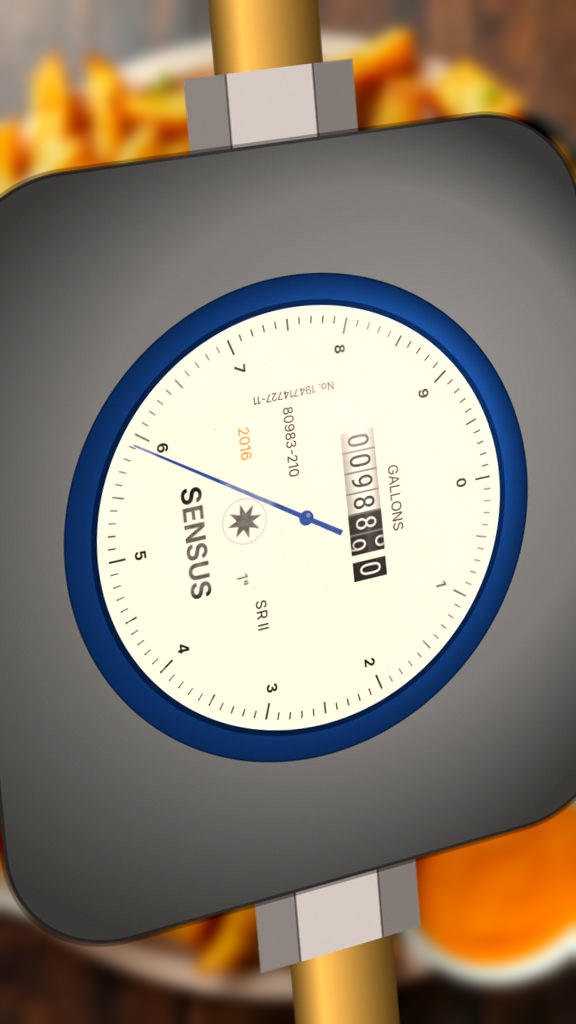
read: {"value": 98885.9, "unit": "gal"}
